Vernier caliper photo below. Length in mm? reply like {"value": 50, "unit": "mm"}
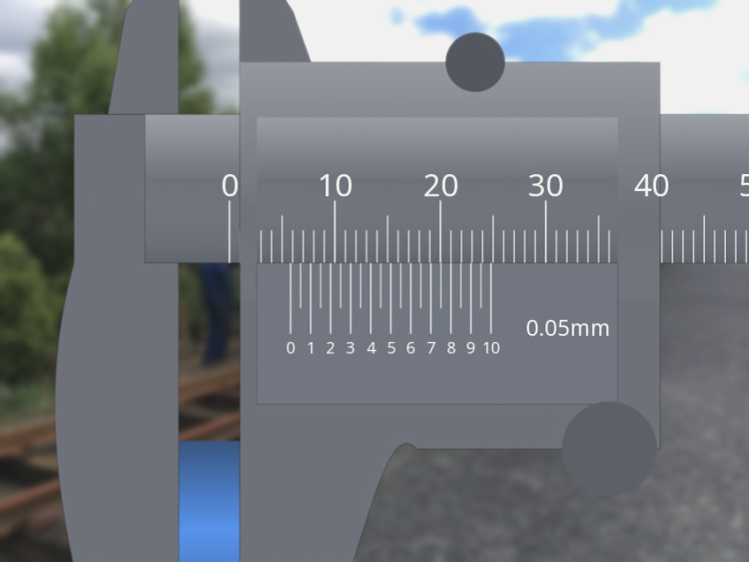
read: {"value": 5.8, "unit": "mm"}
